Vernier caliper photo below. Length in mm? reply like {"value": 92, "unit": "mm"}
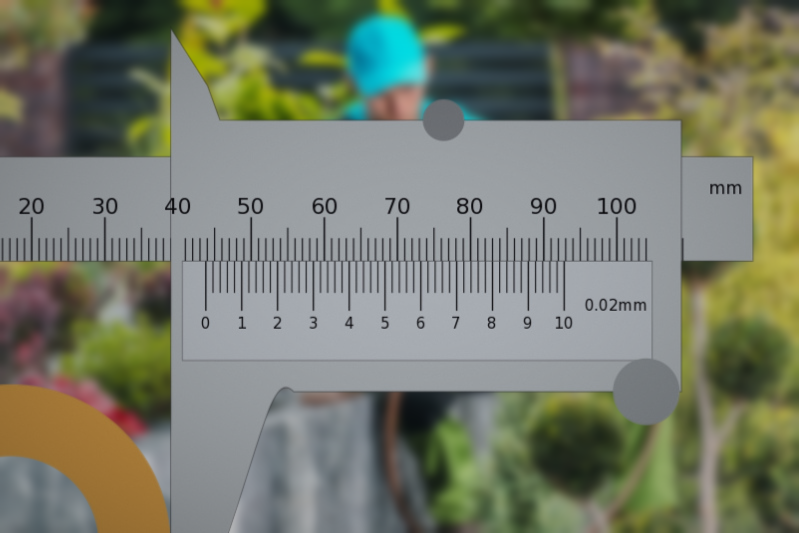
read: {"value": 43.8, "unit": "mm"}
